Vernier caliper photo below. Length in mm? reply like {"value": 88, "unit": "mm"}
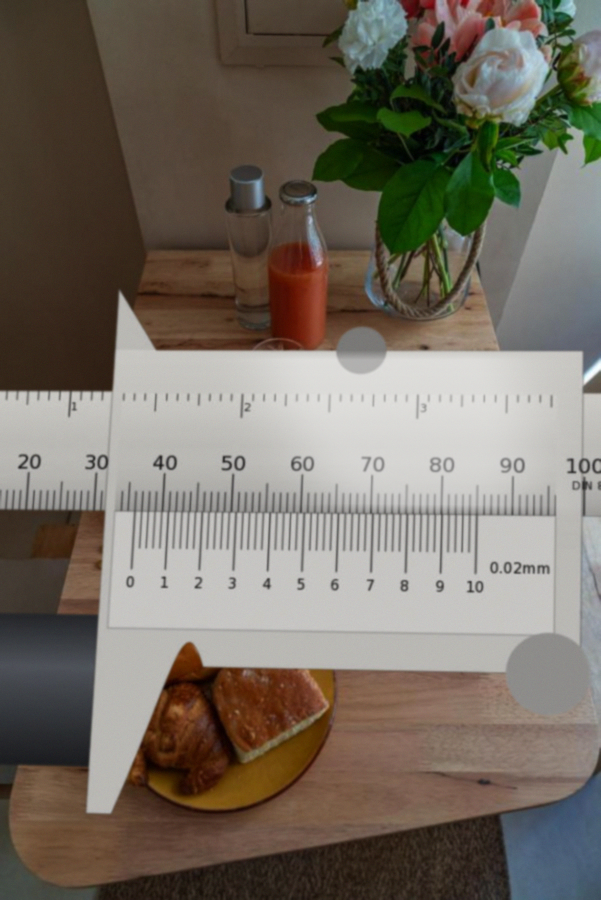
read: {"value": 36.0, "unit": "mm"}
